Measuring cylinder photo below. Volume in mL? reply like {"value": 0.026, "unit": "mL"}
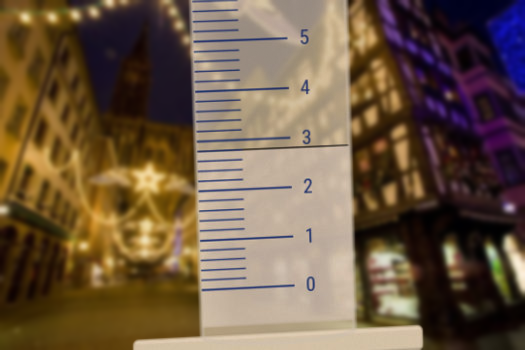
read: {"value": 2.8, "unit": "mL"}
